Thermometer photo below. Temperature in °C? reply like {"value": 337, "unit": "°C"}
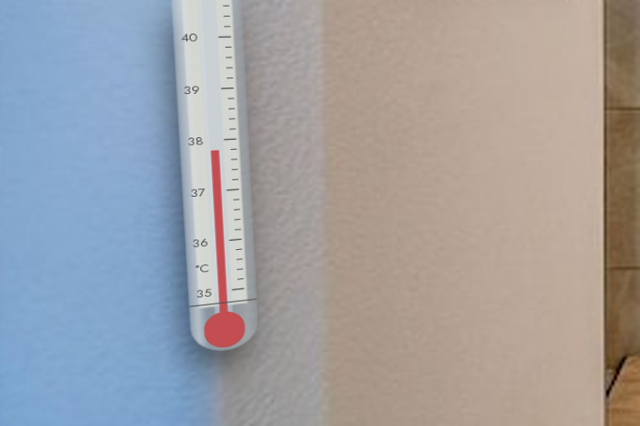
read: {"value": 37.8, "unit": "°C"}
